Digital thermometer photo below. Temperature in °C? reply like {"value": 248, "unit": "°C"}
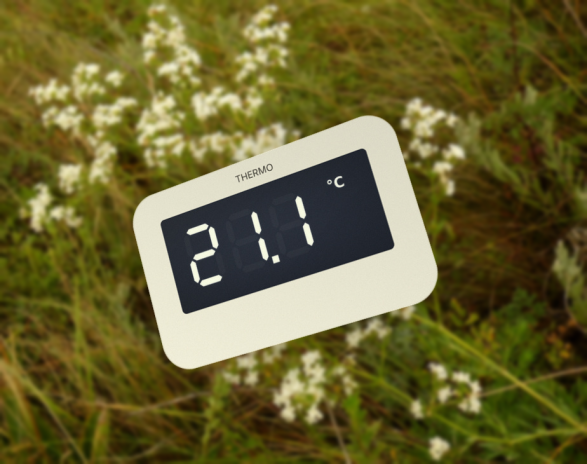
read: {"value": 21.1, "unit": "°C"}
